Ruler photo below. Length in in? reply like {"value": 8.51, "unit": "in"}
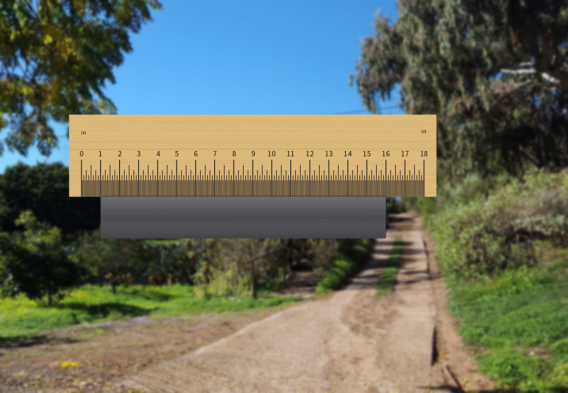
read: {"value": 15, "unit": "in"}
